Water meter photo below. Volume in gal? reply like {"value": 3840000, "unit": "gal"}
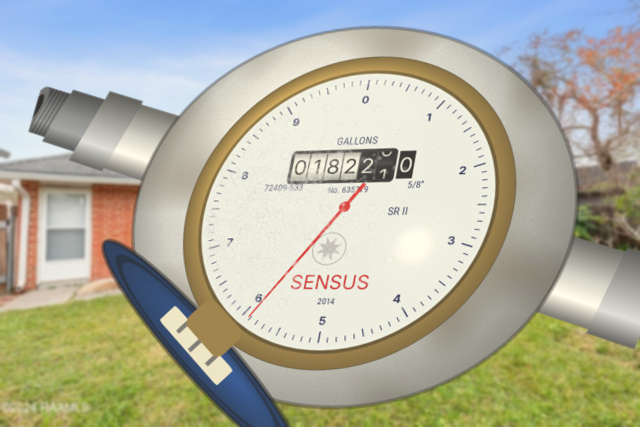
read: {"value": 182205.9, "unit": "gal"}
